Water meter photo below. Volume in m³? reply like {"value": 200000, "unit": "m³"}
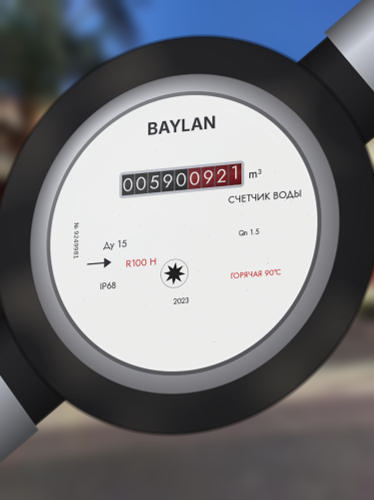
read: {"value": 590.0921, "unit": "m³"}
